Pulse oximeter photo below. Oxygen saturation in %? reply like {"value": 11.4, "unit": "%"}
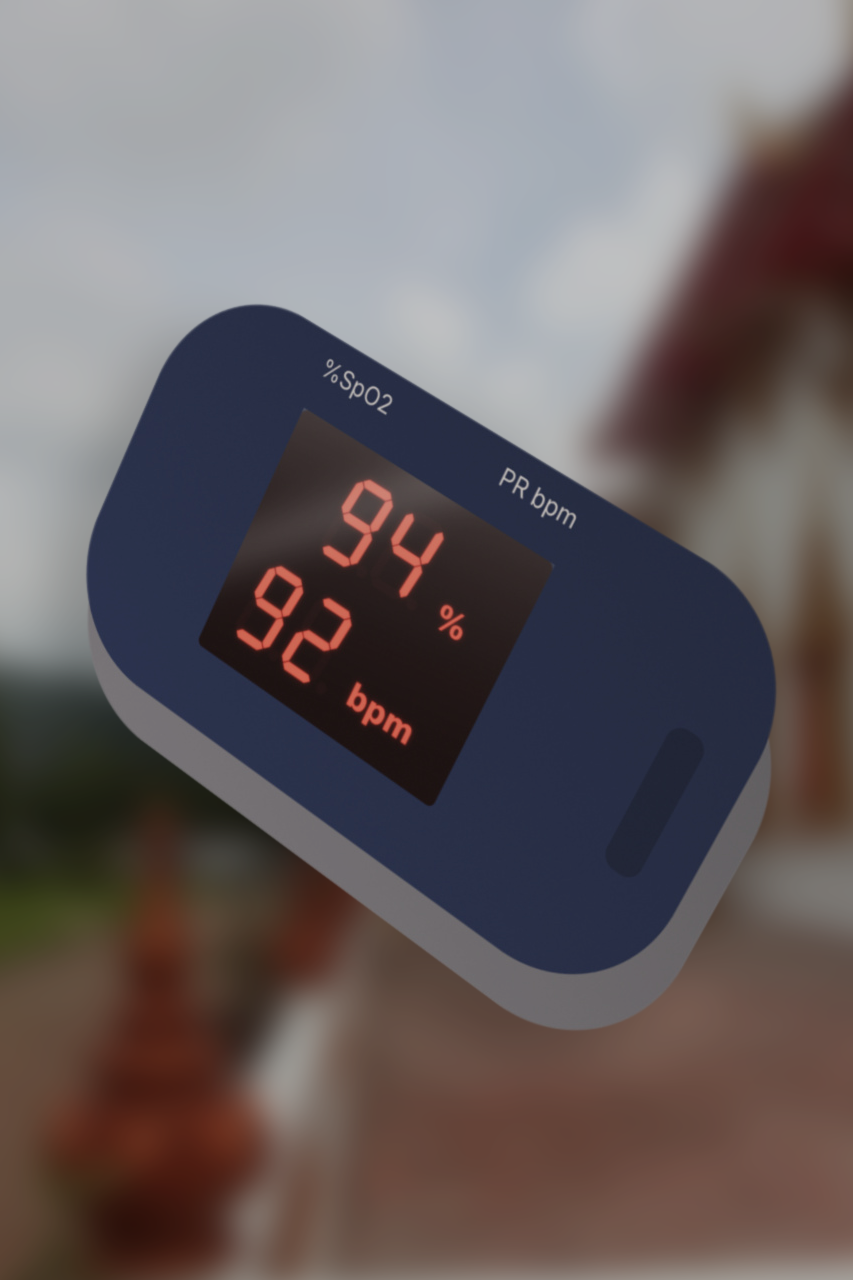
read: {"value": 94, "unit": "%"}
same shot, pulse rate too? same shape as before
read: {"value": 92, "unit": "bpm"}
